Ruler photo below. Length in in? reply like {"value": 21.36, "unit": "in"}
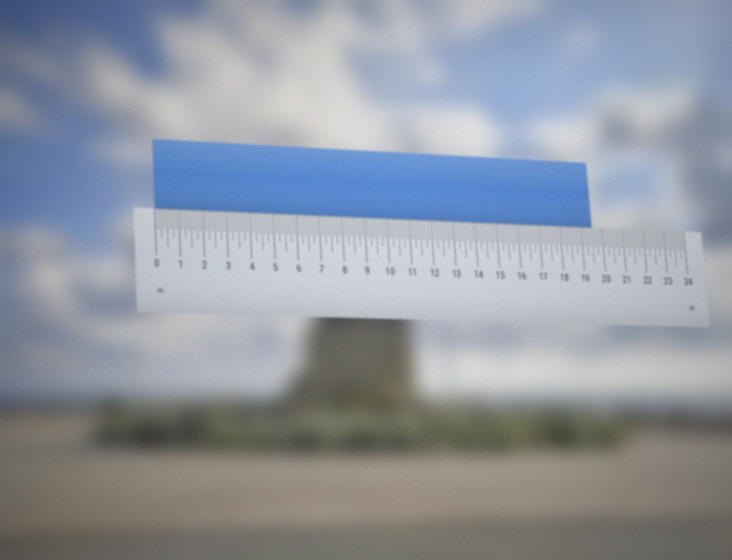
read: {"value": 19.5, "unit": "in"}
